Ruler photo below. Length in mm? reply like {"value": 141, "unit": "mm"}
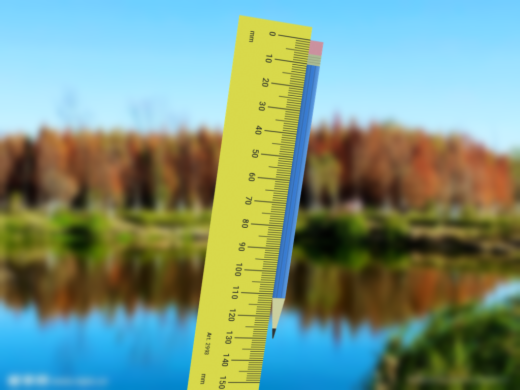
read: {"value": 130, "unit": "mm"}
